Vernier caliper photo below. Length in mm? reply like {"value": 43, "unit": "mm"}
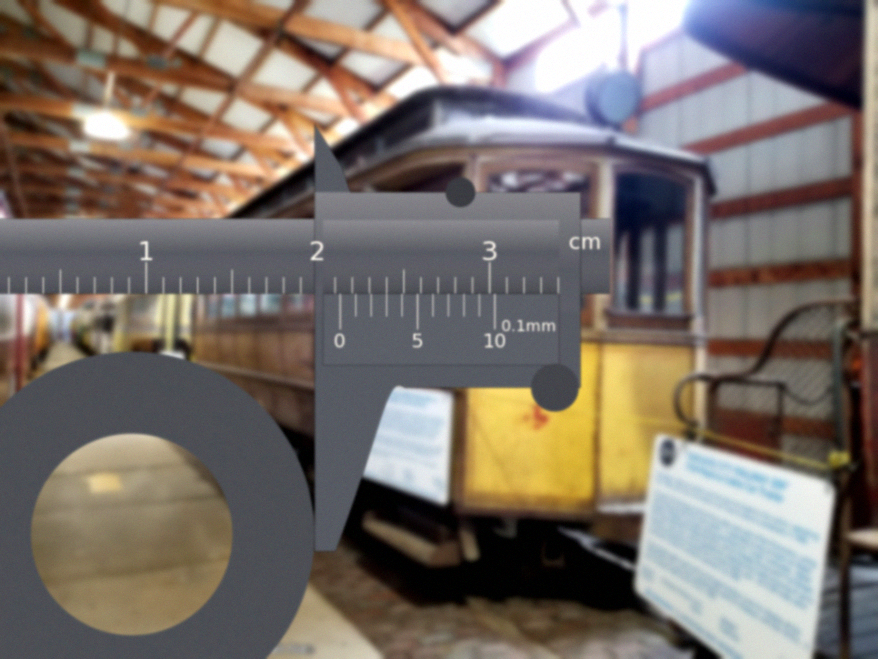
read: {"value": 21.3, "unit": "mm"}
